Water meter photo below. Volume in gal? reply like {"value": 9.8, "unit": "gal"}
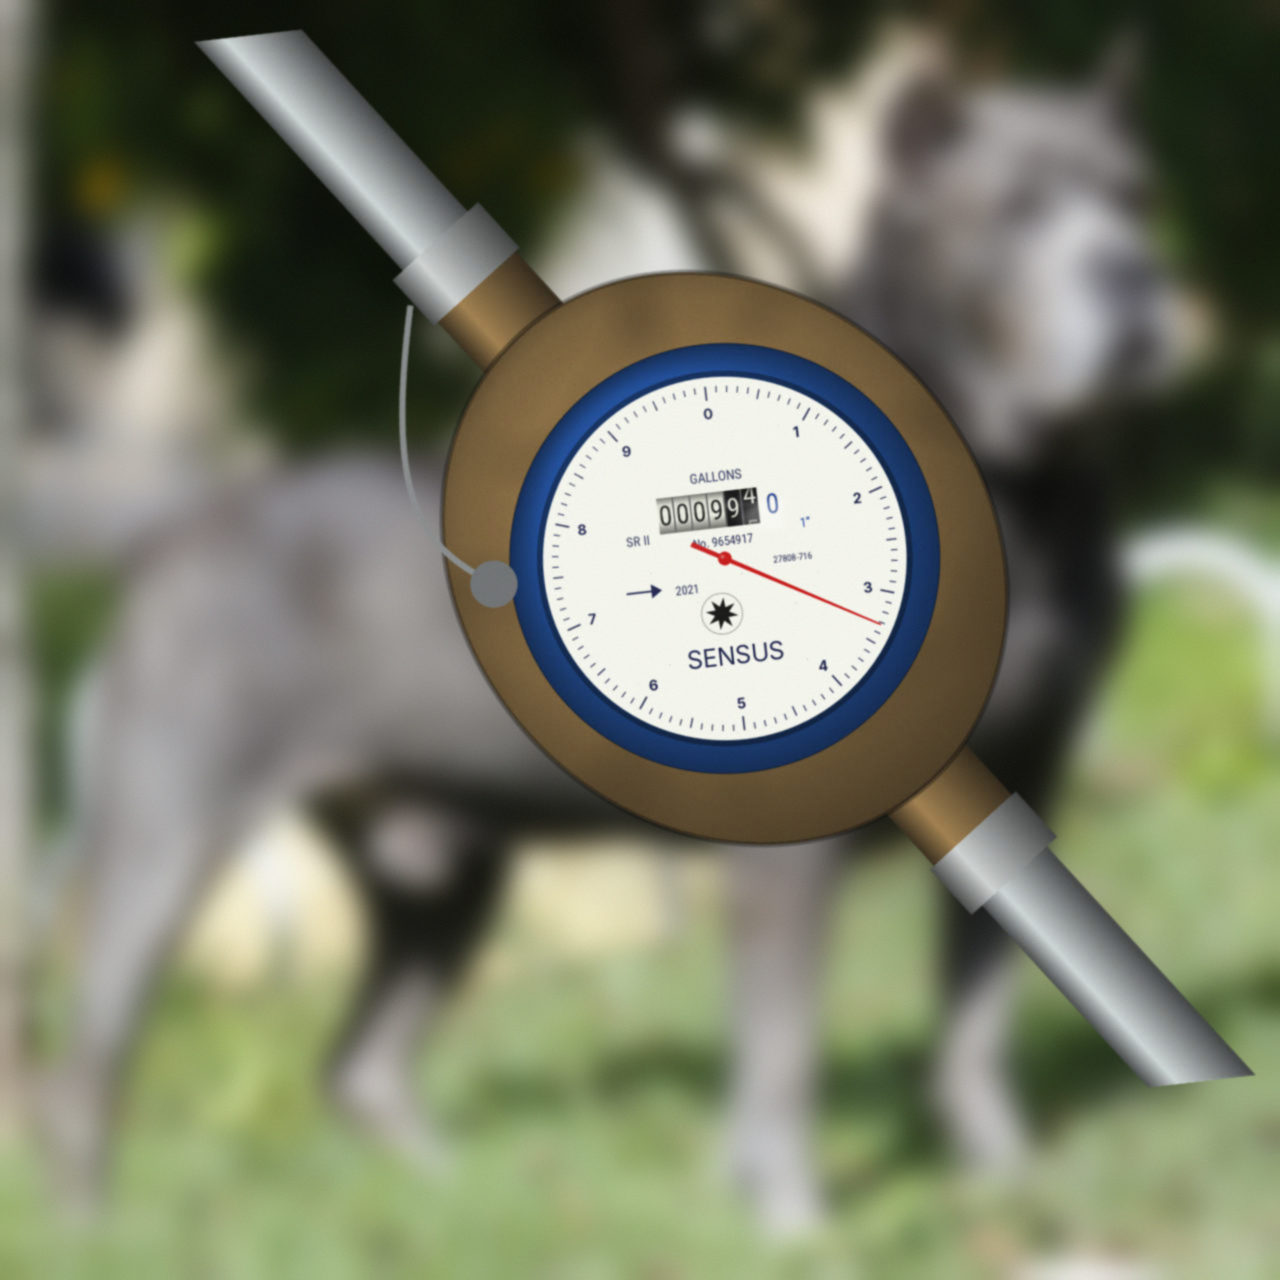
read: {"value": 9943.3, "unit": "gal"}
